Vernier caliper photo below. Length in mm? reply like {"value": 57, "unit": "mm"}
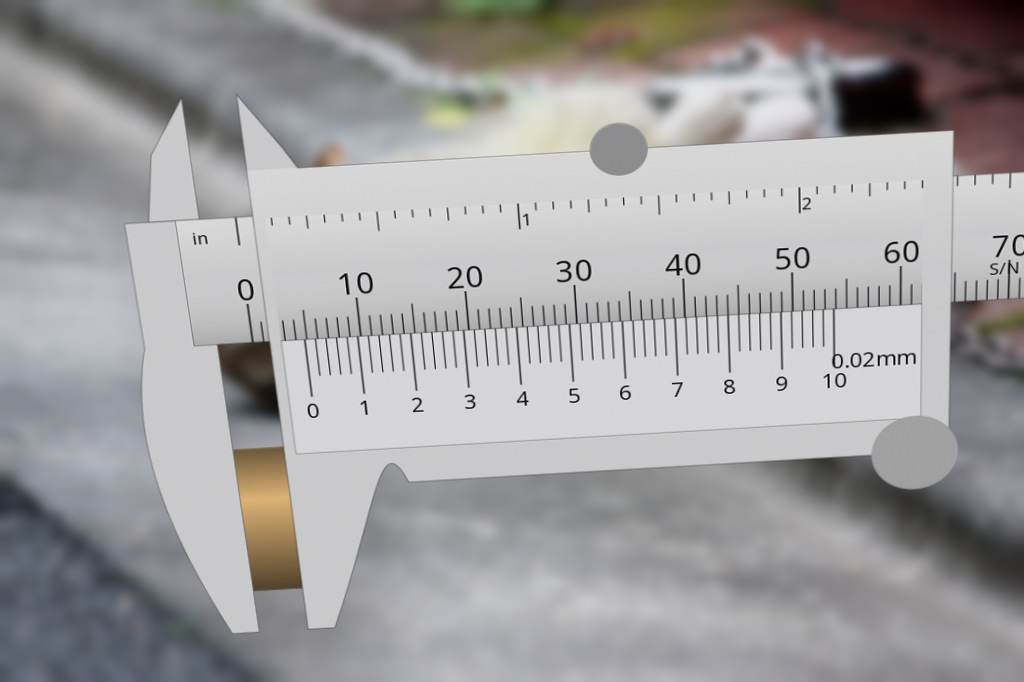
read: {"value": 4.8, "unit": "mm"}
